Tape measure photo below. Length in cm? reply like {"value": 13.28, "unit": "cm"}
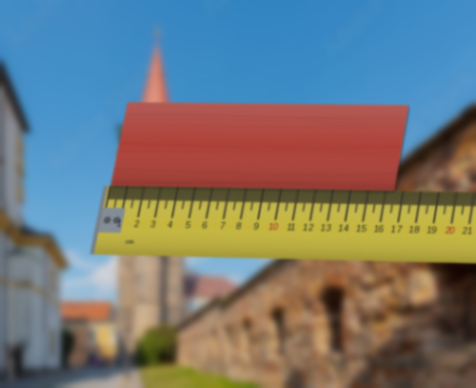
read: {"value": 16.5, "unit": "cm"}
